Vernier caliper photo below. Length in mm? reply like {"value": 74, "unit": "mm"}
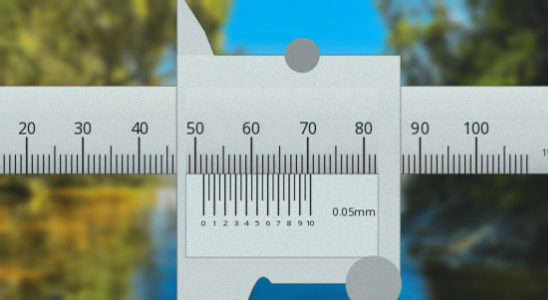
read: {"value": 51.5, "unit": "mm"}
